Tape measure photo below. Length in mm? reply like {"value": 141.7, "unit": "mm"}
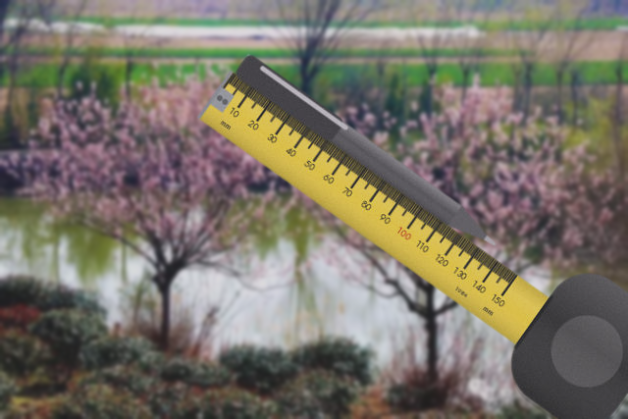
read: {"value": 135, "unit": "mm"}
